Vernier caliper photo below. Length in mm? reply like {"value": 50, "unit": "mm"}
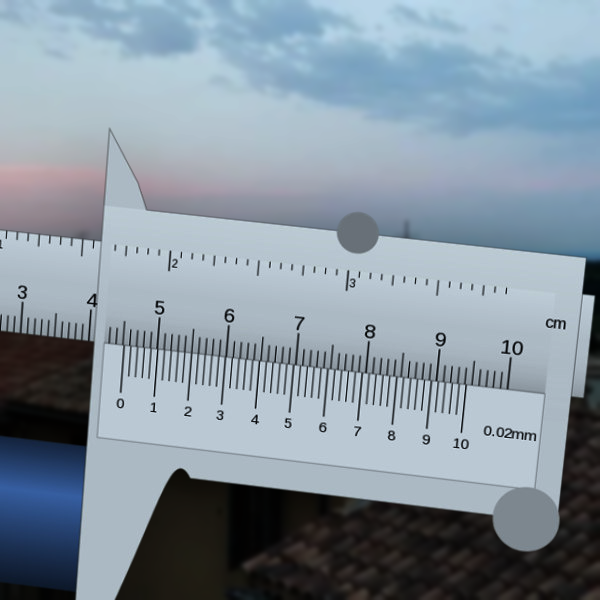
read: {"value": 45.2, "unit": "mm"}
